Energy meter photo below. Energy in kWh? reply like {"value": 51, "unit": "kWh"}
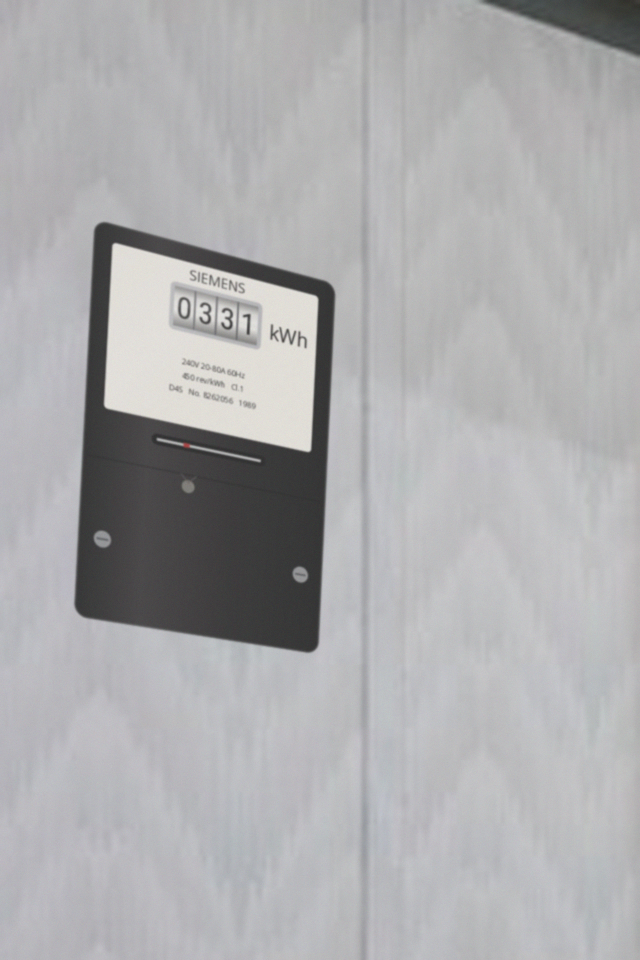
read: {"value": 331, "unit": "kWh"}
